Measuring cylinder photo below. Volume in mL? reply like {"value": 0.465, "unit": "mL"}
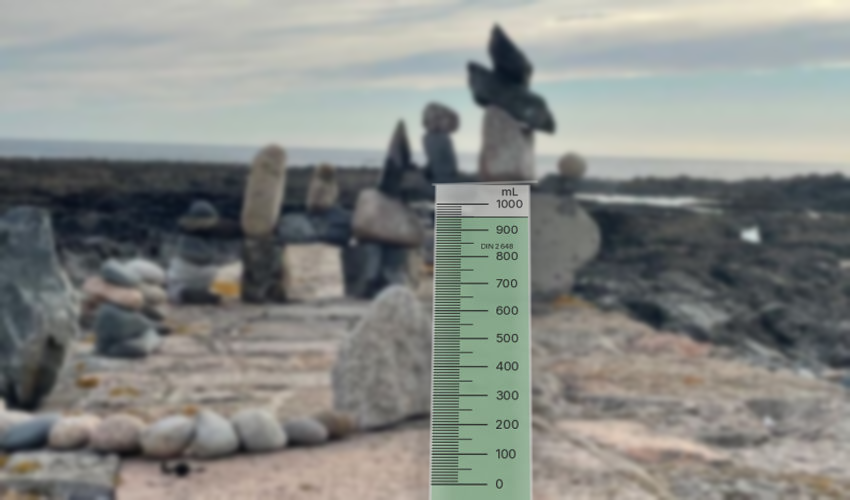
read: {"value": 950, "unit": "mL"}
